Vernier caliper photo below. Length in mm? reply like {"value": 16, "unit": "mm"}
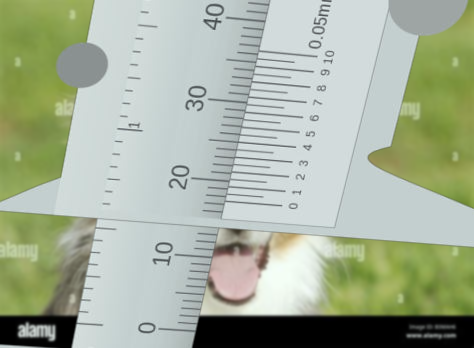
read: {"value": 17.4, "unit": "mm"}
